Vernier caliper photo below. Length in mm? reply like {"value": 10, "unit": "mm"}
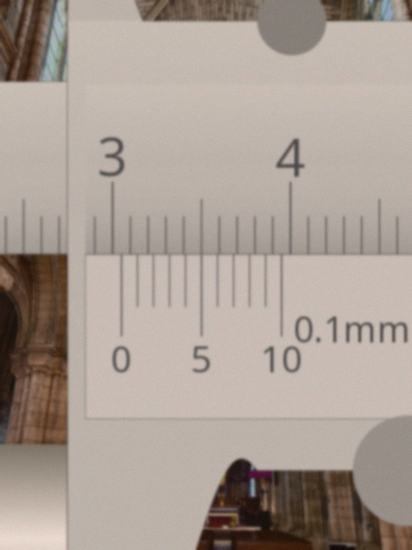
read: {"value": 30.5, "unit": "mm"}
